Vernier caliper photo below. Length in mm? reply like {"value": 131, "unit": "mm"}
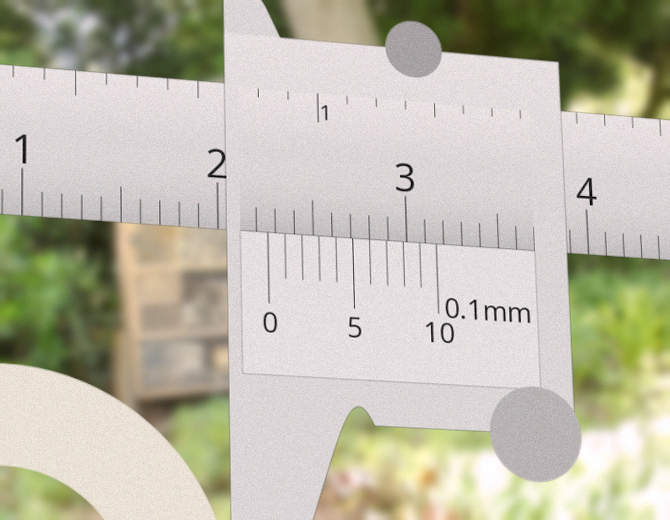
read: {"value": 22.6, "unit": "mm"}
